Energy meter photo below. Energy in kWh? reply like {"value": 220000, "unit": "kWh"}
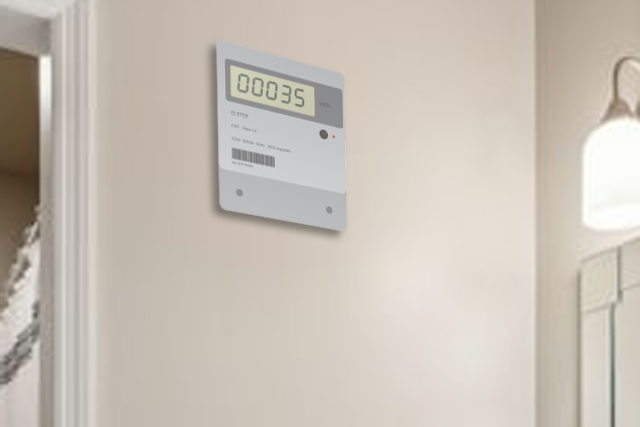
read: {"value": 35, "unit": "kWh"}
